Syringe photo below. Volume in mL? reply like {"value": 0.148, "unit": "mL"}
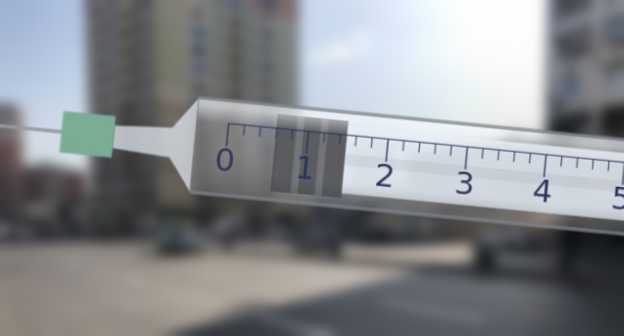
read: {"value": 0.6, "unit": "mL"}
